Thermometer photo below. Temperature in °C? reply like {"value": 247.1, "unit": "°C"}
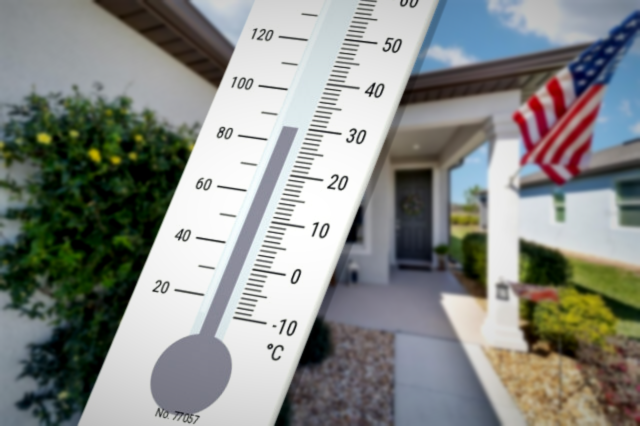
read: {"value": 30, "unit": "°C"}
